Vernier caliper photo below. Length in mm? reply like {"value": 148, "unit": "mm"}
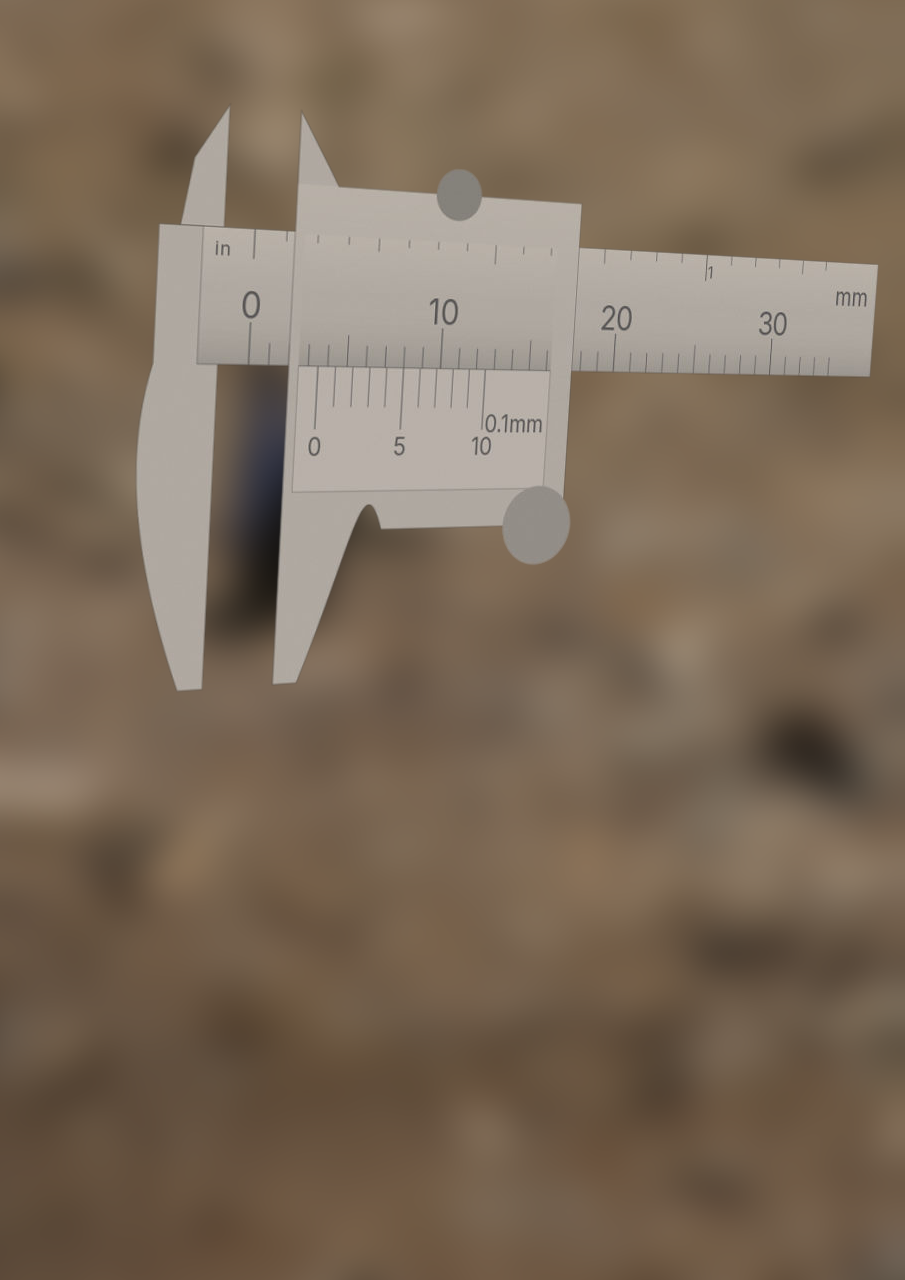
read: {"value": 3.5, "unit": "mm"}
